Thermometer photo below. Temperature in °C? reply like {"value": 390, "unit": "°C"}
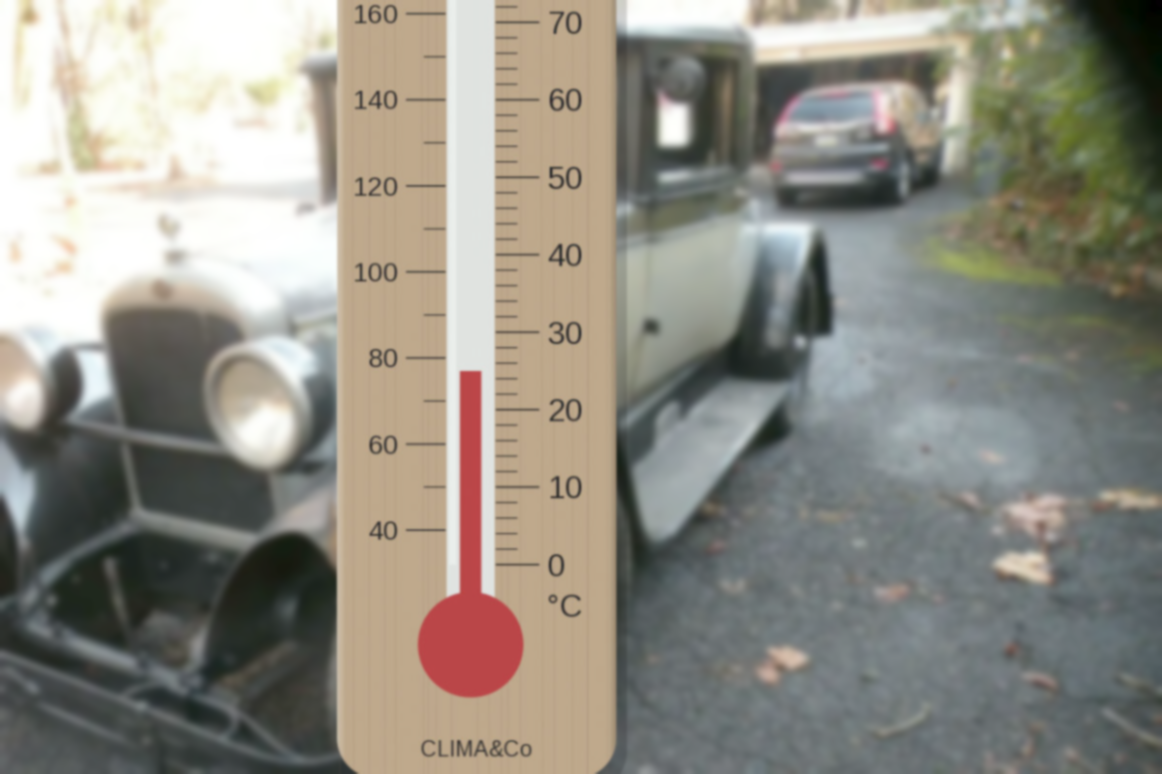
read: {"value": 25, "unit": "°C"}
